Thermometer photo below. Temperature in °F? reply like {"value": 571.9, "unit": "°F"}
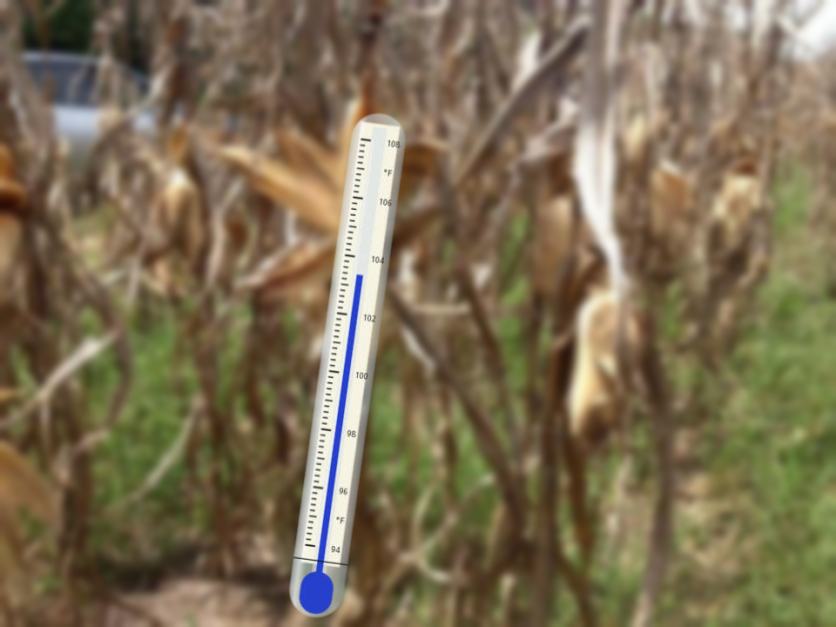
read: {"value": 103.4, "unit": "°F"}
